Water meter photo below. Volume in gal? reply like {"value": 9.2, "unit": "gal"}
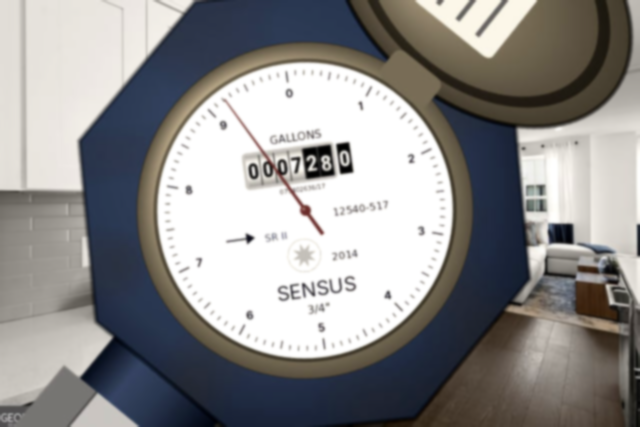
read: {"value": 7279.2, "unit": "gal"}
